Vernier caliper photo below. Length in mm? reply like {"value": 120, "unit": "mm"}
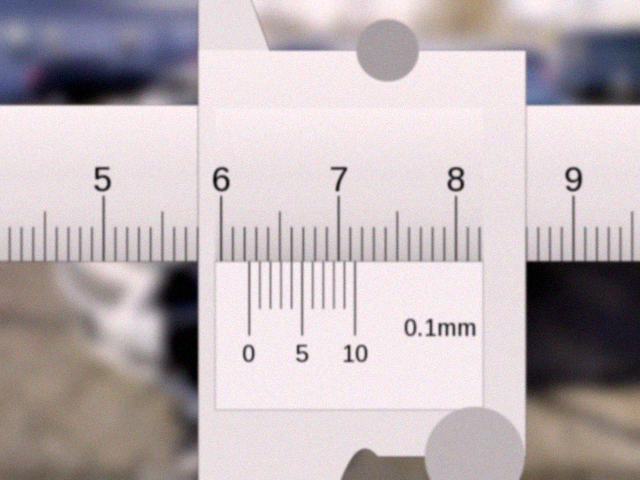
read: {"value": 62.4, "unit": "mm"}
